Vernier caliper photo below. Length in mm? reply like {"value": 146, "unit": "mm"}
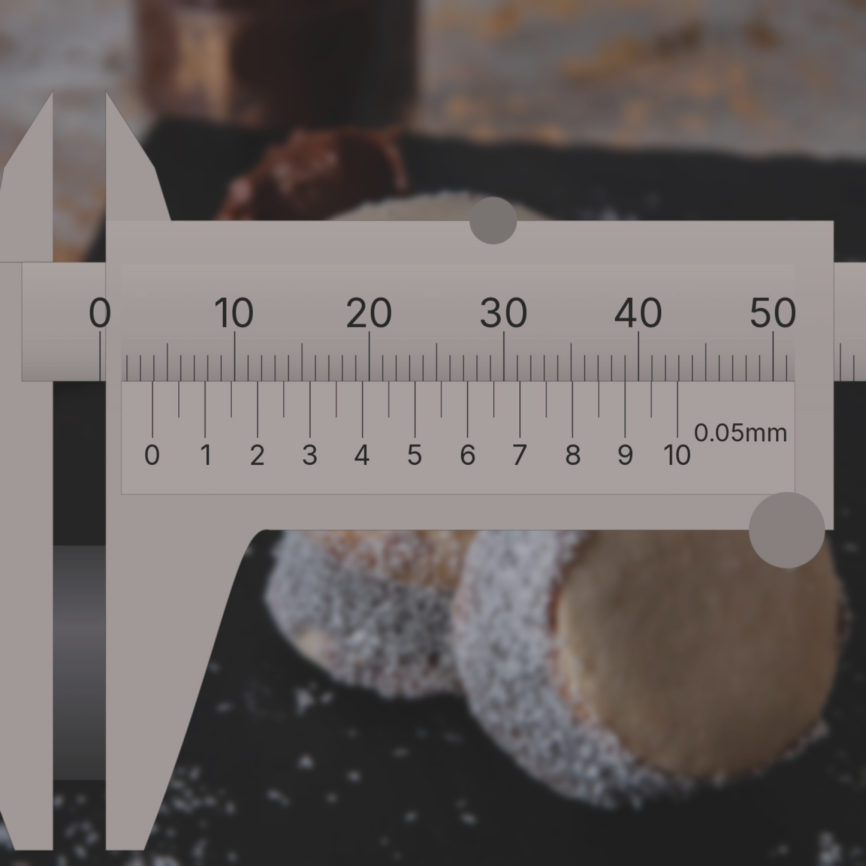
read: {"value": 3.9, "unit": "mm"}
